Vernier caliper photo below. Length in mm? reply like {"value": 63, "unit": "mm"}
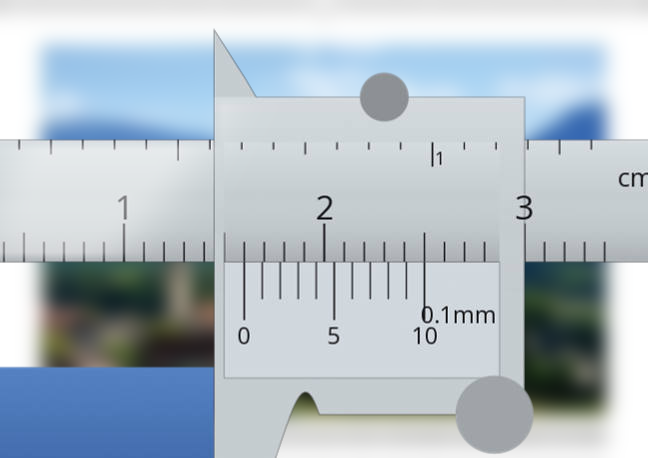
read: {"value": 16.0, "unit": "mm"}
